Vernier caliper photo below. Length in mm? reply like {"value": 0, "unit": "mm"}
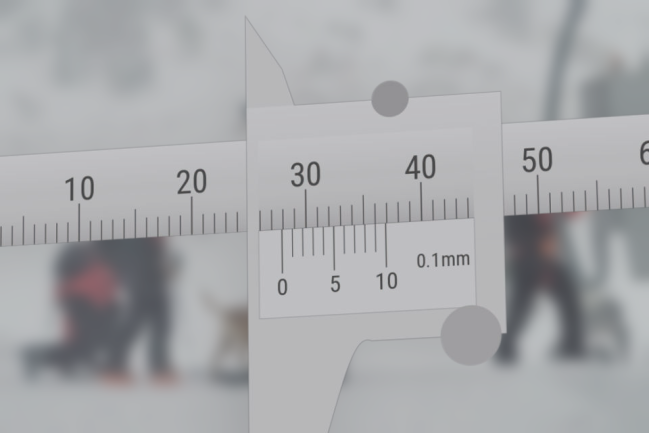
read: {"value": 27.9, "unit": "mm"}
